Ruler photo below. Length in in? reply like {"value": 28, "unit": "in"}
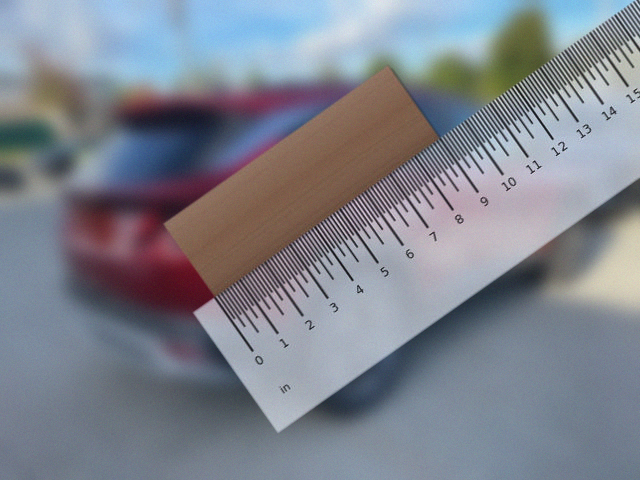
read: {"value": 9, "unit": "in"}
